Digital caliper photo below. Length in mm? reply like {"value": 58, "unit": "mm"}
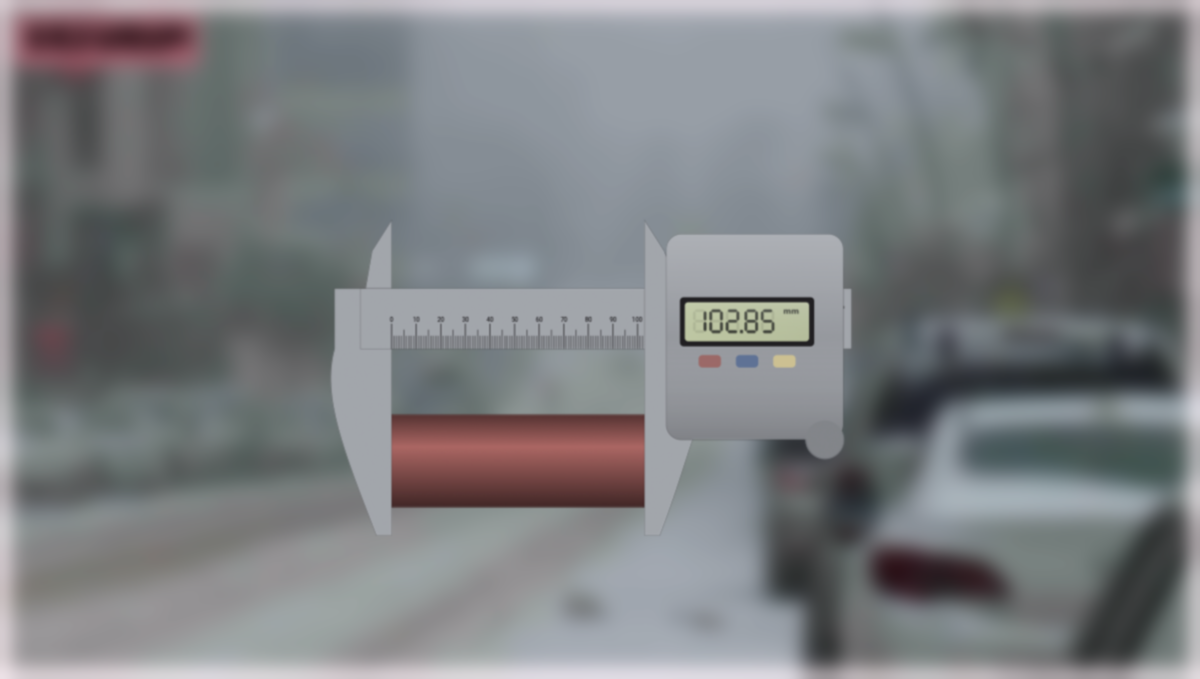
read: {"value": 102.85, "unit": "mm"}
